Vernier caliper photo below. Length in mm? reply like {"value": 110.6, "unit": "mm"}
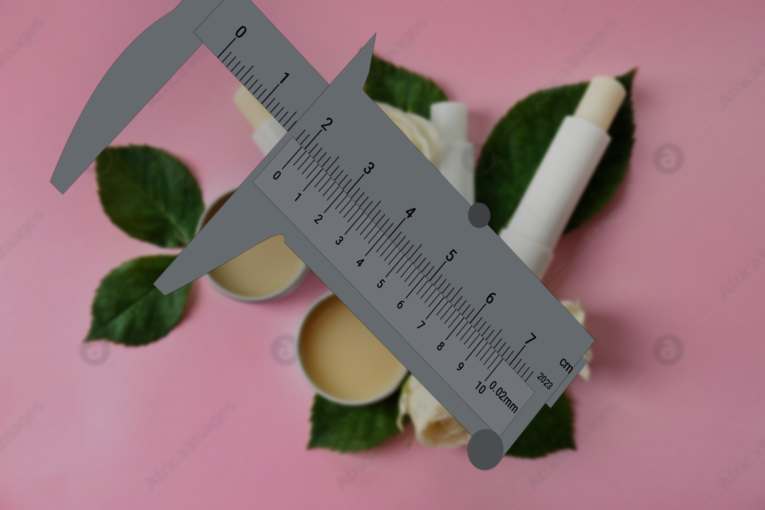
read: {"value": 19.4, "unit": "mm"}
